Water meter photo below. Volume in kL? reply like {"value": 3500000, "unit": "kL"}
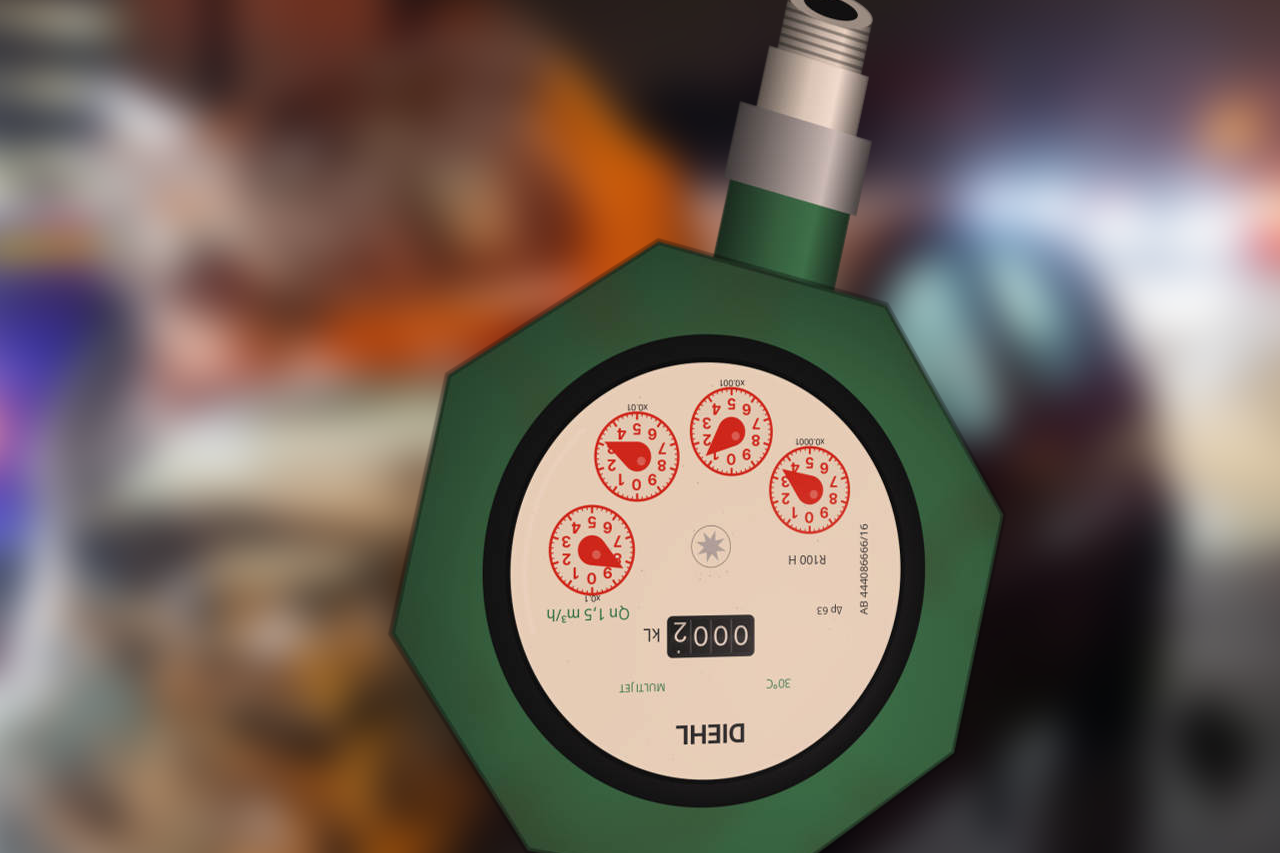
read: {"value": 1.8313, "unit": "kL"}
